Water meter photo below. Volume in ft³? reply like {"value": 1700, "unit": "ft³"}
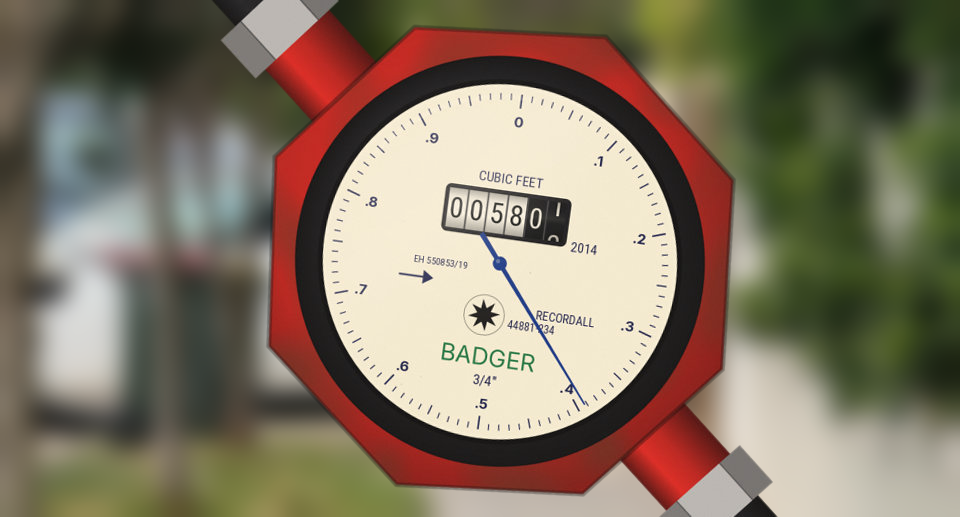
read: {"value": 5801.39, "unit": "ft³"}
